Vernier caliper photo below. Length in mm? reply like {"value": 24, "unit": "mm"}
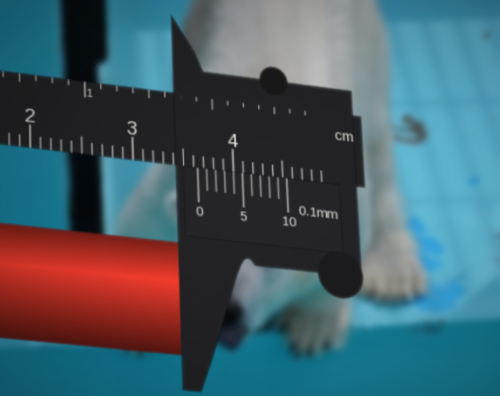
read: {"value": 36.4, "unit": "mm"}
